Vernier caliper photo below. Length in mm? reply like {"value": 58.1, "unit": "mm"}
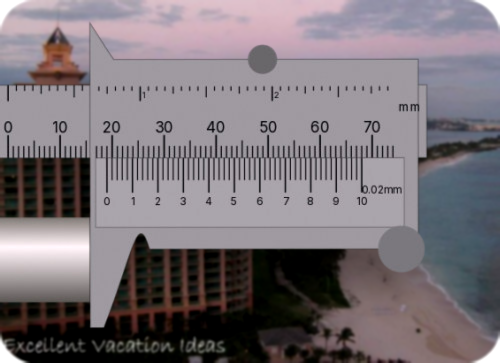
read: {"value": 19.0, "unit": "mm"}
